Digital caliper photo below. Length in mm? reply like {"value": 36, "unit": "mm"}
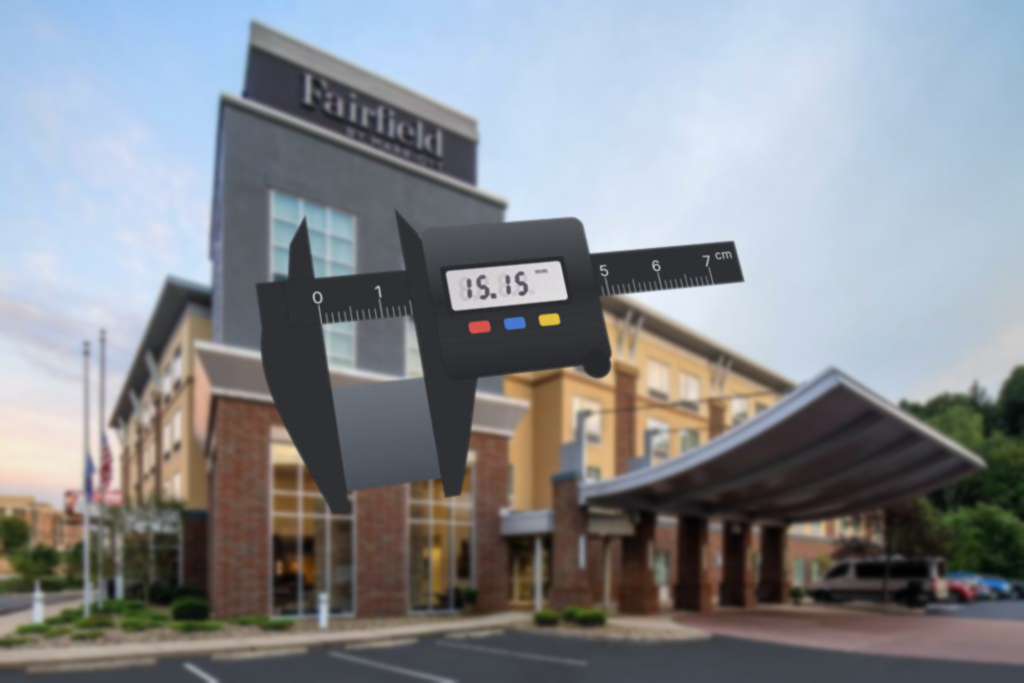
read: {"value": 15.15, "unit": "mm"}
